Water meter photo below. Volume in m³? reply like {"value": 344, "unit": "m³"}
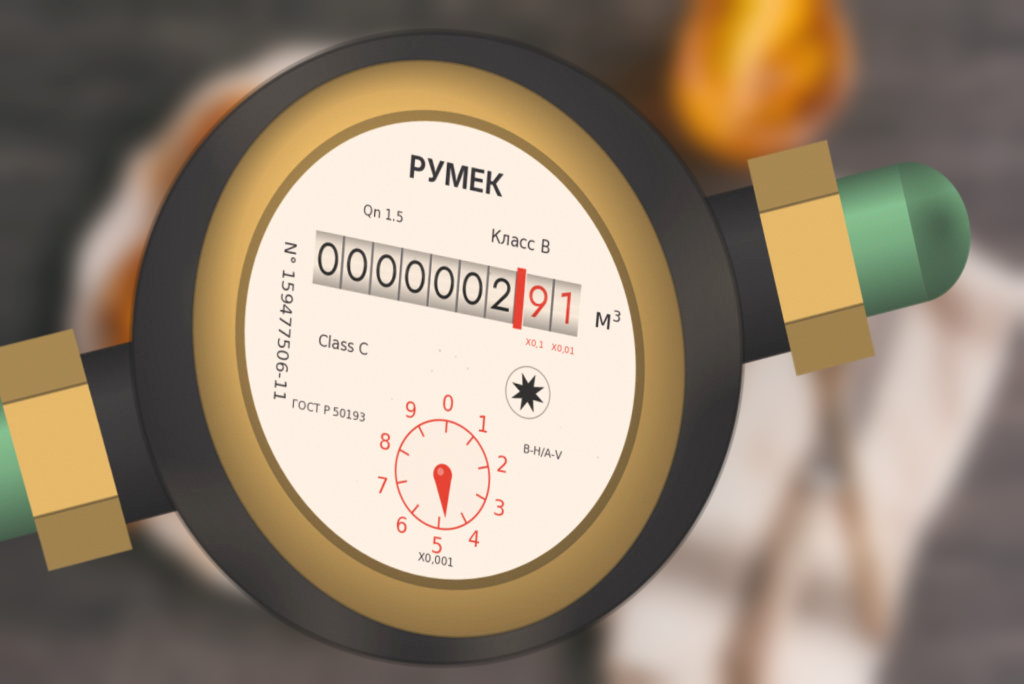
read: {"value": 2.914, "unit": "m³"}
